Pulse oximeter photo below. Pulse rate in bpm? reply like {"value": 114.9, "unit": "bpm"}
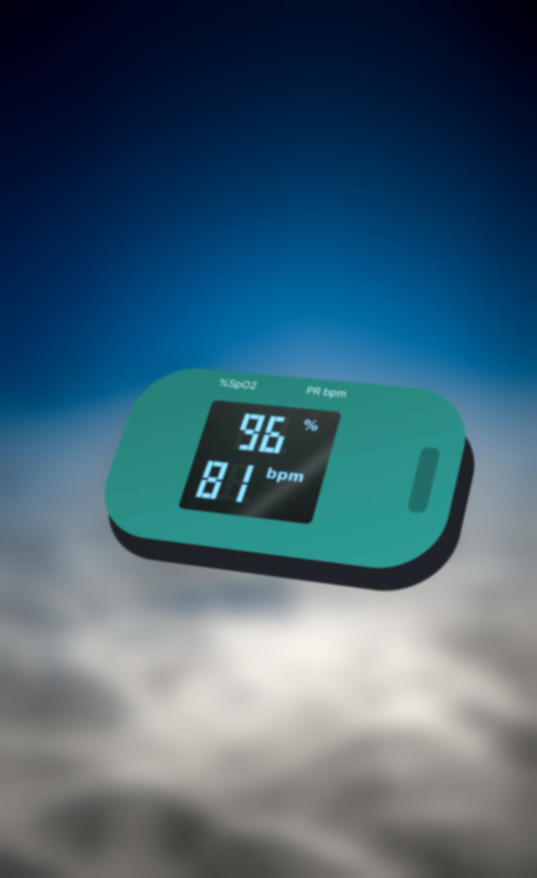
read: {"value": 81, "unit": "bpm"}
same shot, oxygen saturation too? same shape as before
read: {"value": 96, "unit": "%"}
